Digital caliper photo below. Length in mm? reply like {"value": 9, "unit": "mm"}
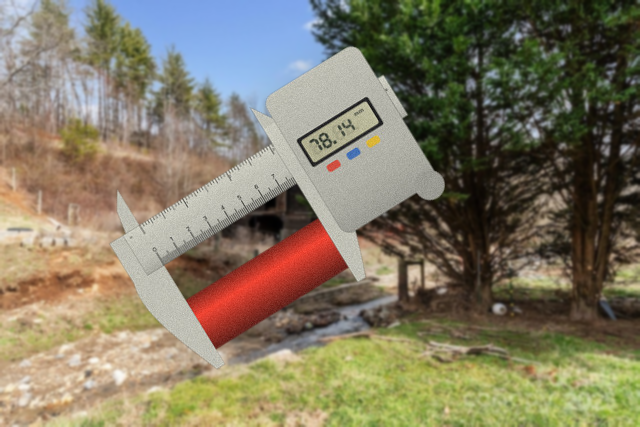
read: {"value": 78.14, "unit": "mm"}
